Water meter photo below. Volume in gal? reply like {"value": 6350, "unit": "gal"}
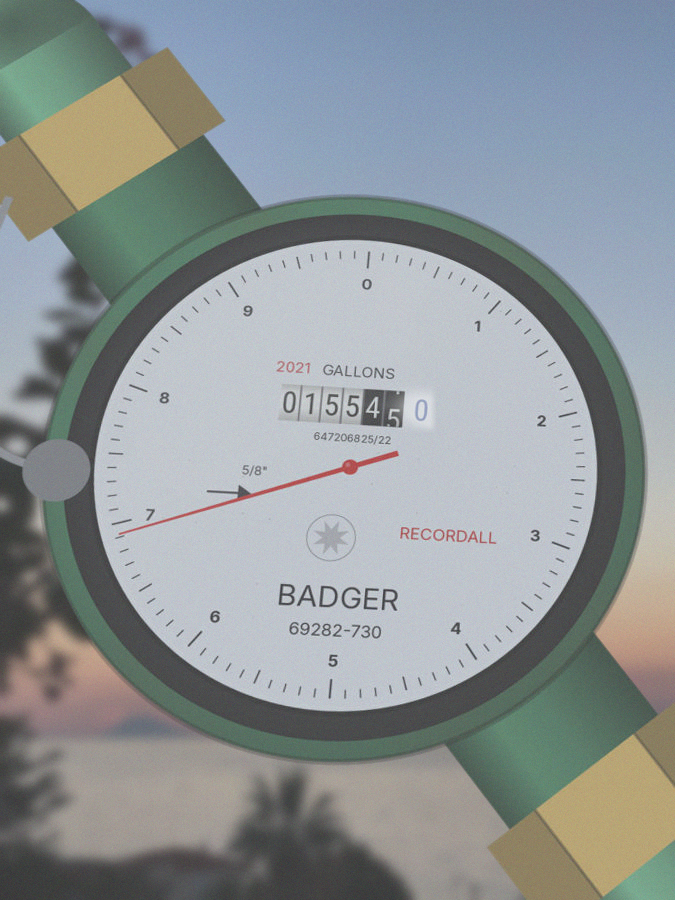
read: {"value": 155446.9, "unit": "gal"}
